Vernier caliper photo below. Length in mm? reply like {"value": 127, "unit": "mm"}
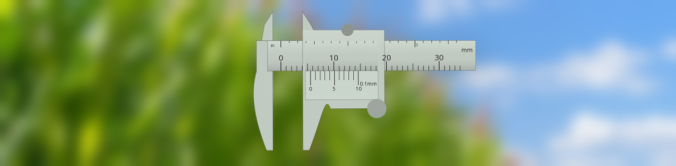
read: {"value": 5.6, "unit": "mm"}
